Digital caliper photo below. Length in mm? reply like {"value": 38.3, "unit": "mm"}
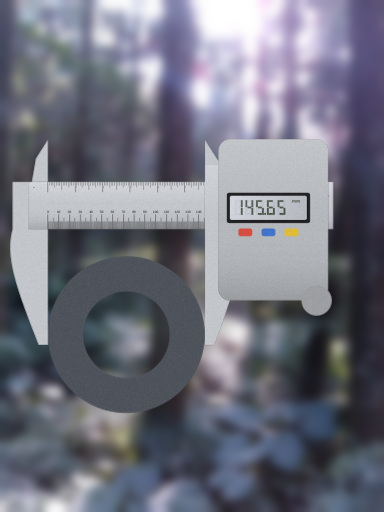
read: {"value": 145.65, "unit": "mm"}
